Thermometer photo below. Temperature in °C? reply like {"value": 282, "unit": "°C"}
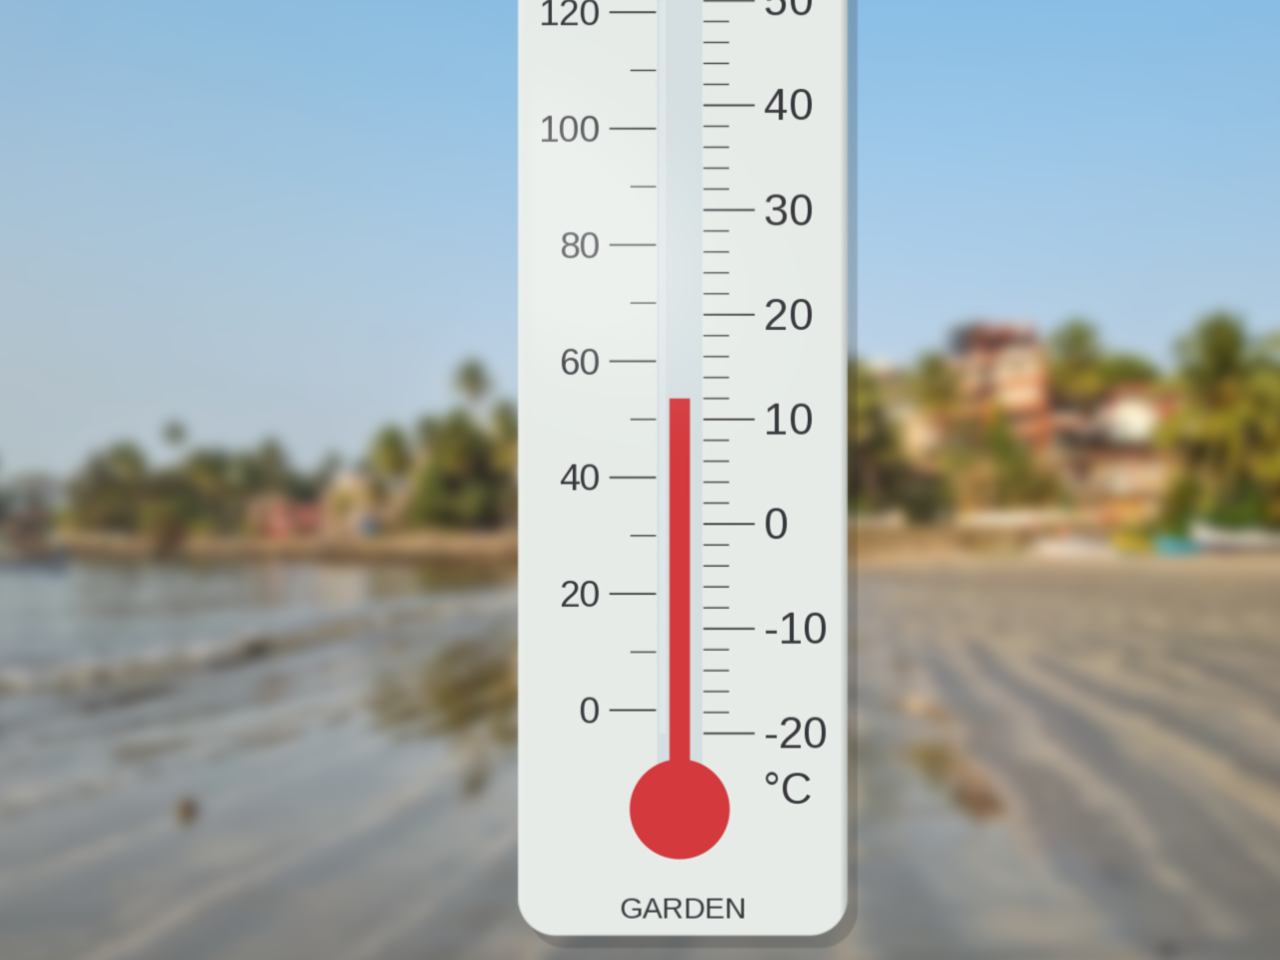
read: {"value": 12, "unit": "°C"}
